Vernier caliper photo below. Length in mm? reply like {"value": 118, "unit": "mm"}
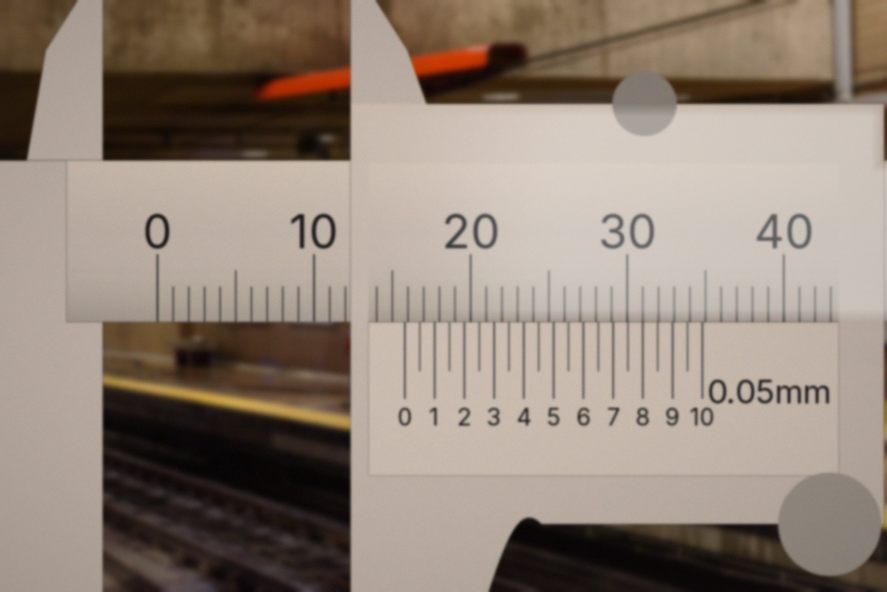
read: {"value": 15.8, "unit": "mm"}
